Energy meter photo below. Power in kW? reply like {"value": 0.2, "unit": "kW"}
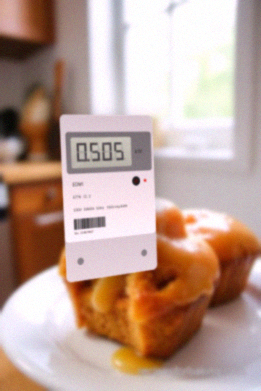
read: {"value": 0.505, "unit": "kW"}
